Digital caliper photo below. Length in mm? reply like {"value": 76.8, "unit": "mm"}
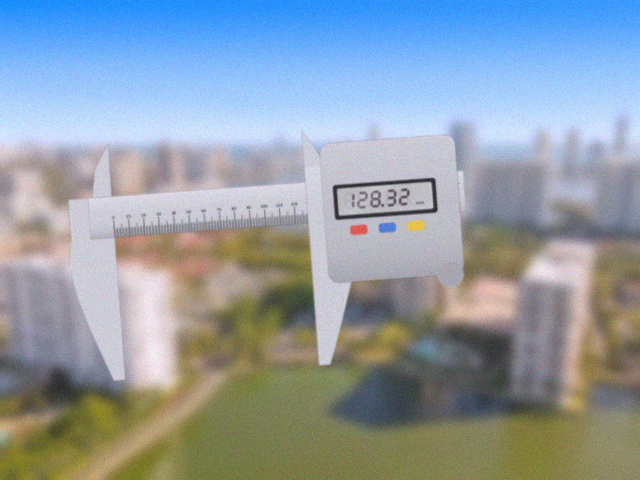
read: {"value": 128.32, "unit": "mm"}
